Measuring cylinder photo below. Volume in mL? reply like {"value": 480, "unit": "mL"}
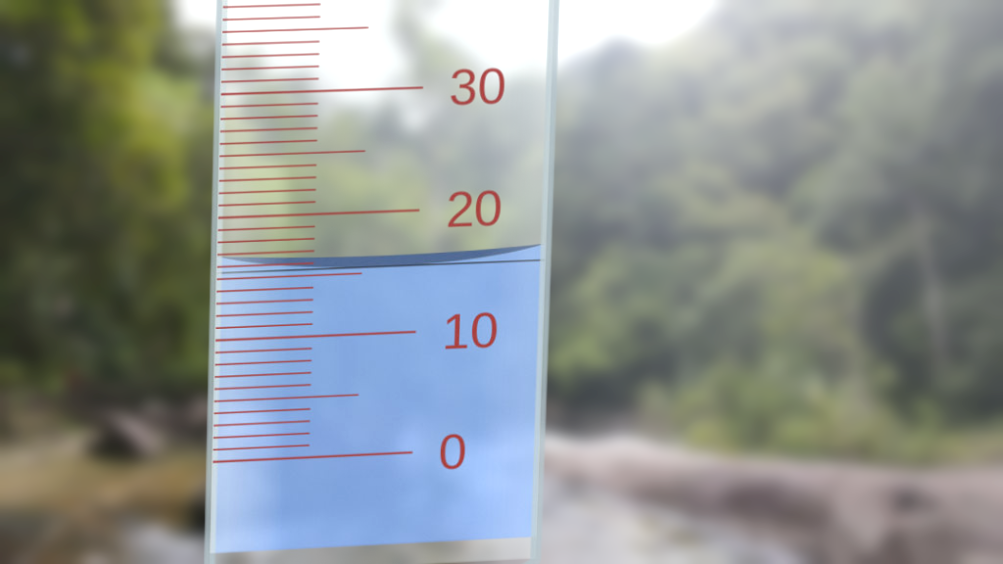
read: {"value": 15.5, "unit": "mL"}
